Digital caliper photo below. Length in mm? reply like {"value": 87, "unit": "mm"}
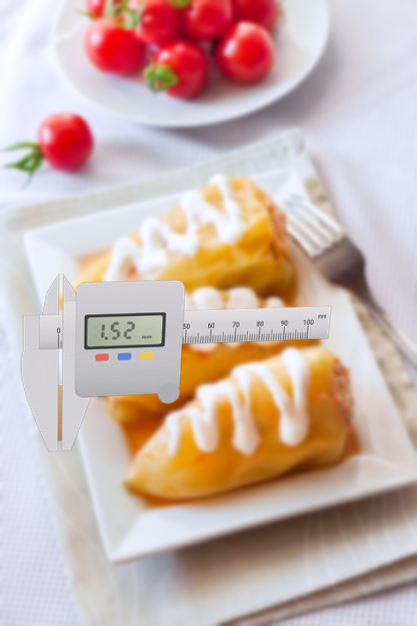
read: {"value": 1.52, "unit": "mm"}
